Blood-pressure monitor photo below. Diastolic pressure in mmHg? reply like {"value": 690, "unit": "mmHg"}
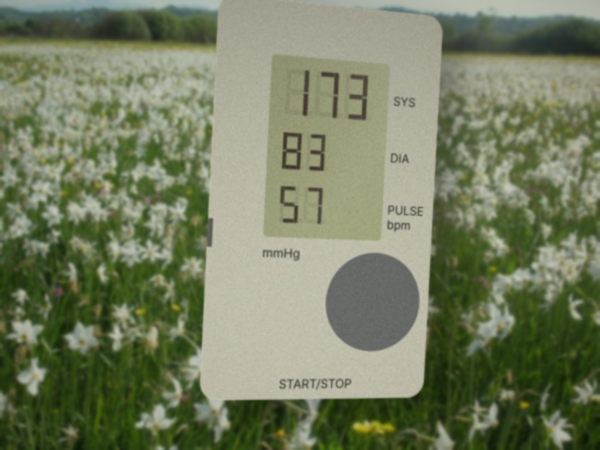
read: {"value": 83, "unit": "mmHg"}
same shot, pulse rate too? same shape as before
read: {"value": 57, "unit": "bpm"}
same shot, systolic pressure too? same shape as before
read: {"value": 173, "unit": "mmHg"}
